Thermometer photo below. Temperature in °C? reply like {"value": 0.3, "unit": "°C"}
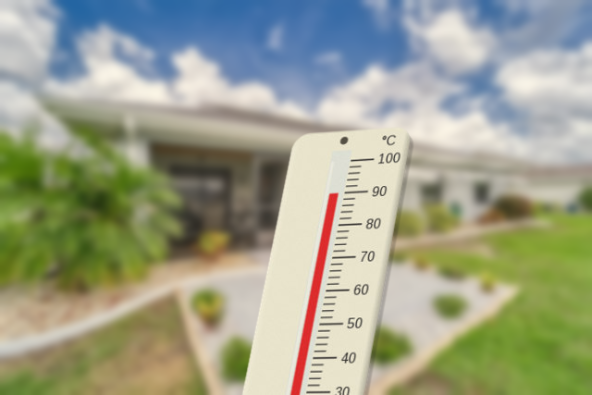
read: {"value": 90, "unit": "°C"}
